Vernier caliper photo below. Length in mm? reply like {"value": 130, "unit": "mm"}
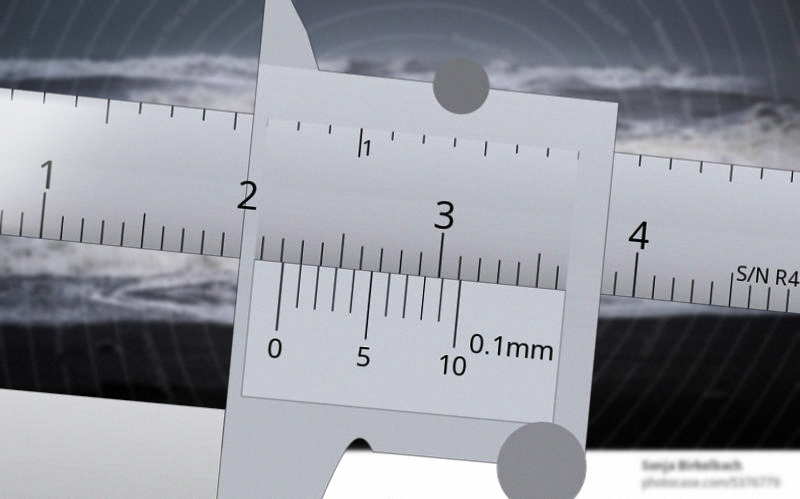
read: {"value": 22.1, "unit": "mm"}
